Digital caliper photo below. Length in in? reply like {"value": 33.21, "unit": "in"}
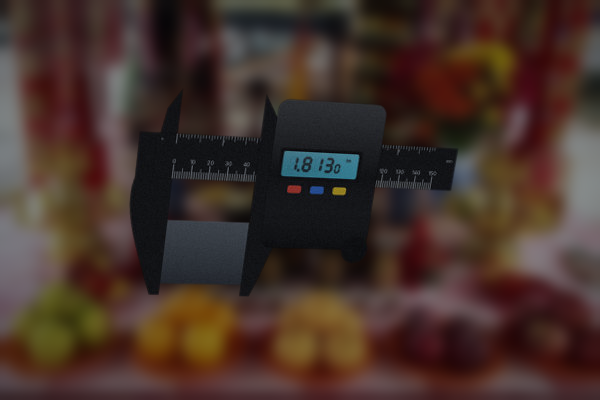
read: {"value": 1.8130, "unit": "in"}
